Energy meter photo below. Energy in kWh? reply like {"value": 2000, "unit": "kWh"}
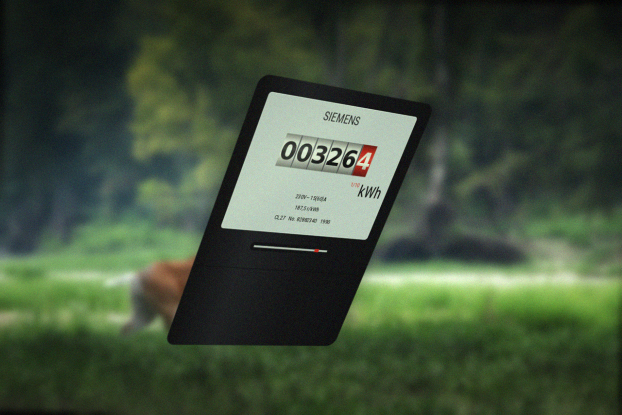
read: {"value": 326.4, "unit": "kWh"}
